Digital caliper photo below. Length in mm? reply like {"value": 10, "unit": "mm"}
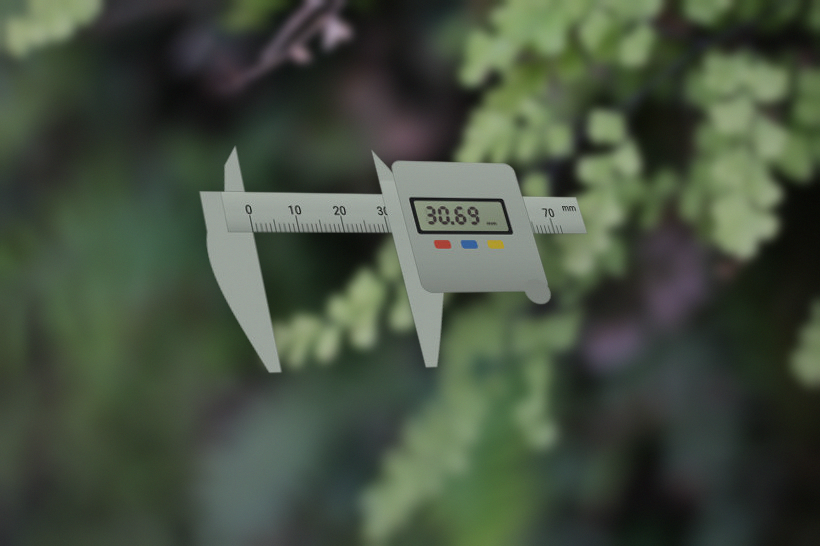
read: {"value": 30.69, "unit": "mm"}
